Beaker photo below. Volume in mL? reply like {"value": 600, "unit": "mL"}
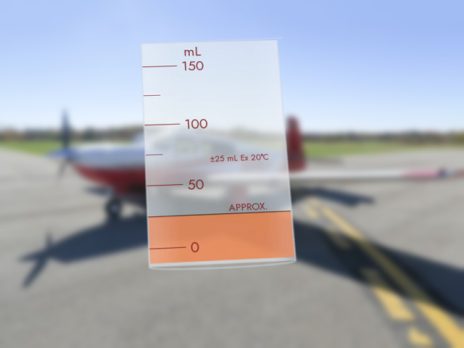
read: {"value": 25, "unit": "mL"}
